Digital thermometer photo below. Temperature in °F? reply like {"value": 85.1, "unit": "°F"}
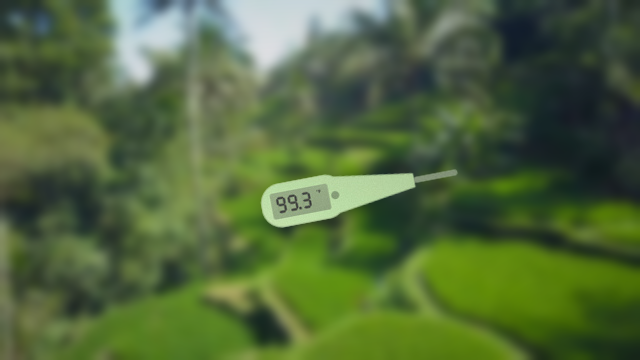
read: {"value": 99.3, "unit": "°F"}
